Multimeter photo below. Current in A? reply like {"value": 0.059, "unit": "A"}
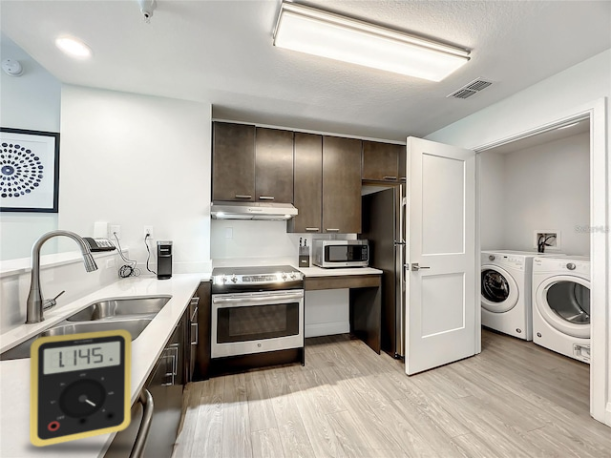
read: {"value": 1.145, "unit": "A"}
